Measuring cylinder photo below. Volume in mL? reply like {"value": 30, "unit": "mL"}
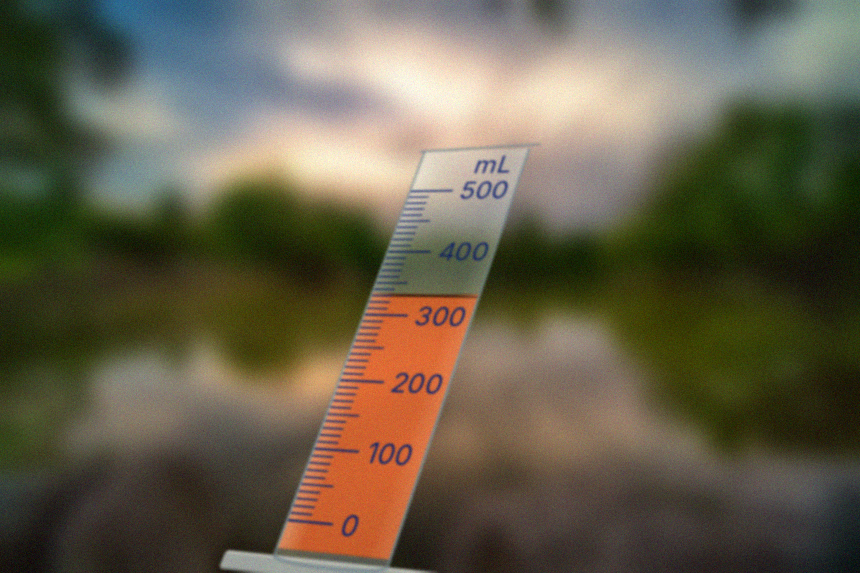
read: {"value": 330, "unit": "mL"}
